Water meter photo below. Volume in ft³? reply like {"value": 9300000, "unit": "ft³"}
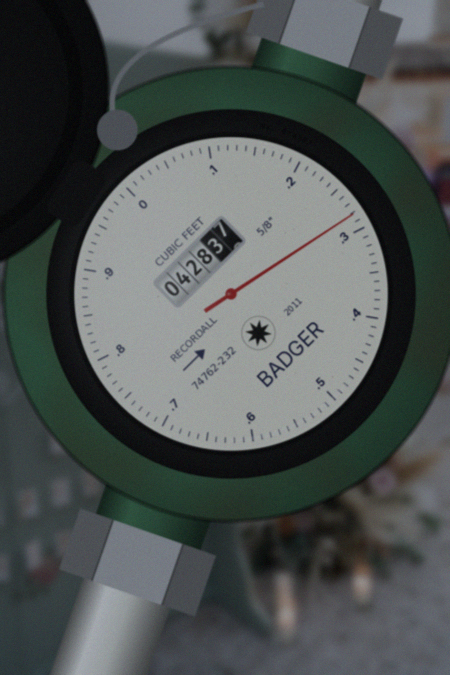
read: {"value": 42837.28, "unit": "ft³"}
